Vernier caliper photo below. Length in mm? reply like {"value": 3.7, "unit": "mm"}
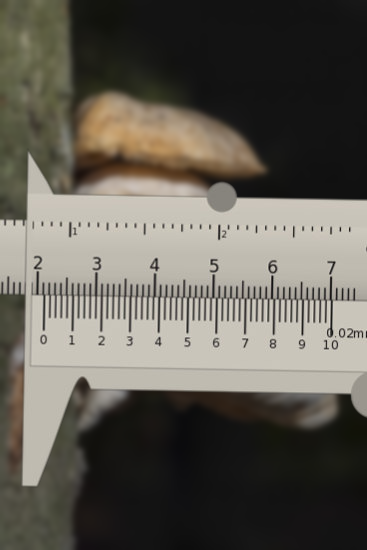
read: {"value": 21.2, "unit": "mm"}
